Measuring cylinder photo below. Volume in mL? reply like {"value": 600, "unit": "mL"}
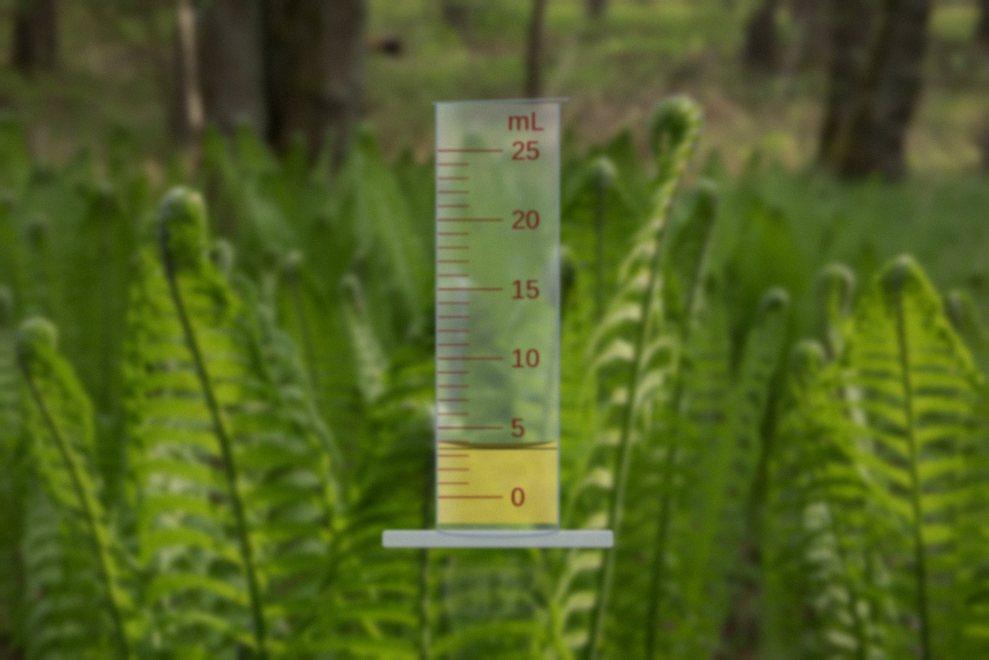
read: {"value": 3.5, "unit": "mL"}
